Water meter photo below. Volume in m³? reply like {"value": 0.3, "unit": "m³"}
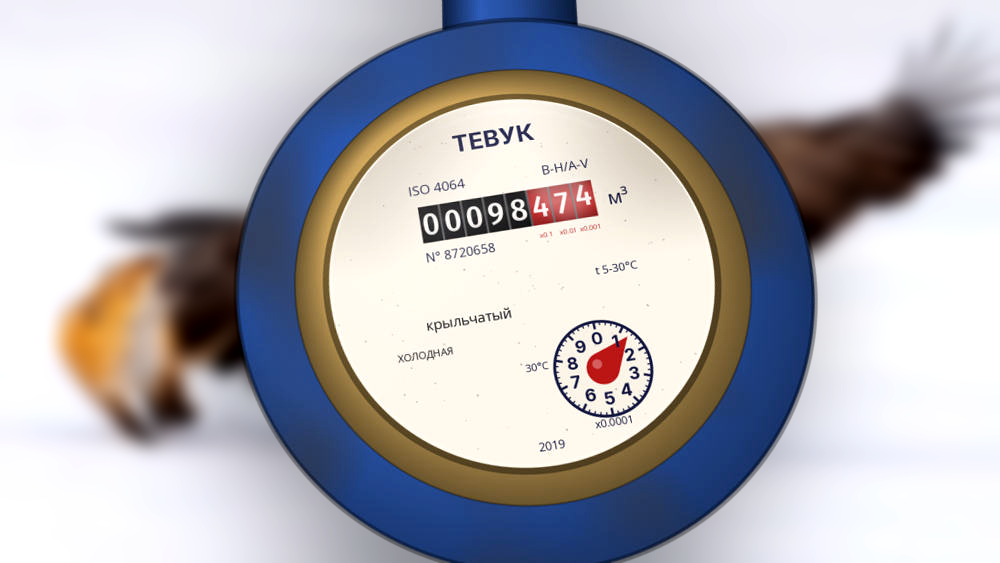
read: {"value": 98.4741, "unit": "m³"}
